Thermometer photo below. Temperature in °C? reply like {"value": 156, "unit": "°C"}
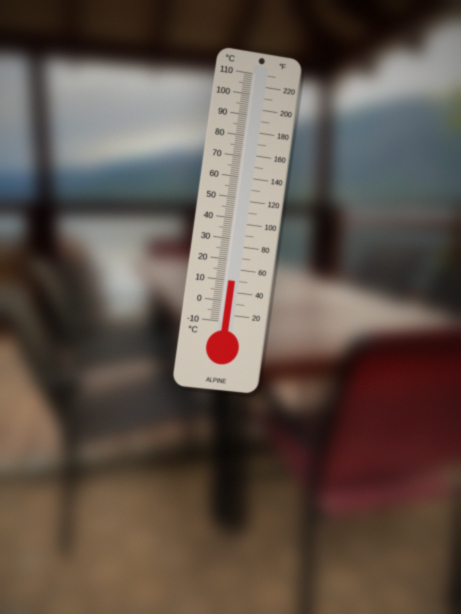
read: {"value": 10, "unit": "°C"}
